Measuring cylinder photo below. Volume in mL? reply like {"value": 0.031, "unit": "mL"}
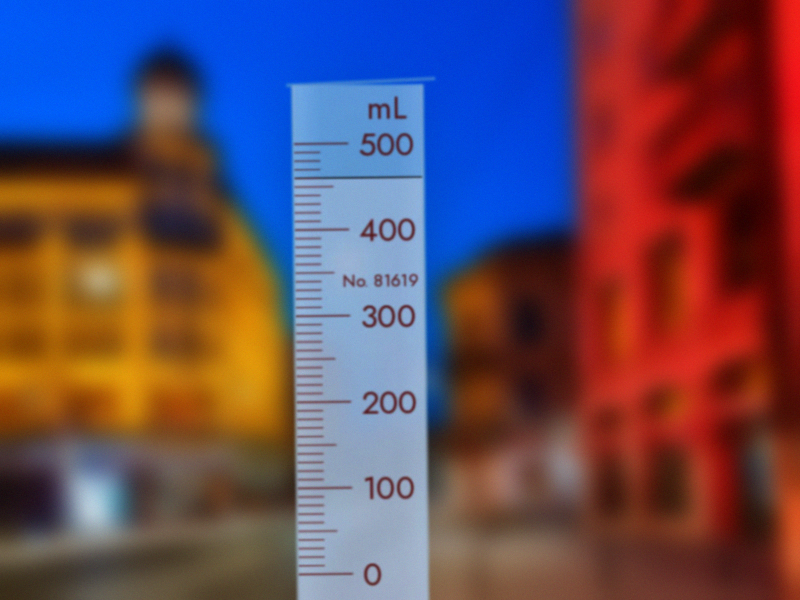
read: {"value": 460, "unit": "mL"}
